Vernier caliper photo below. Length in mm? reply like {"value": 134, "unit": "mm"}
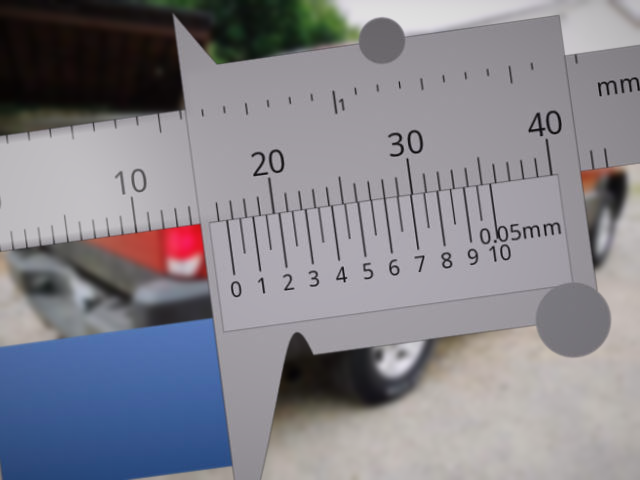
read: {"value": 16.6, "unit": "mm"}
